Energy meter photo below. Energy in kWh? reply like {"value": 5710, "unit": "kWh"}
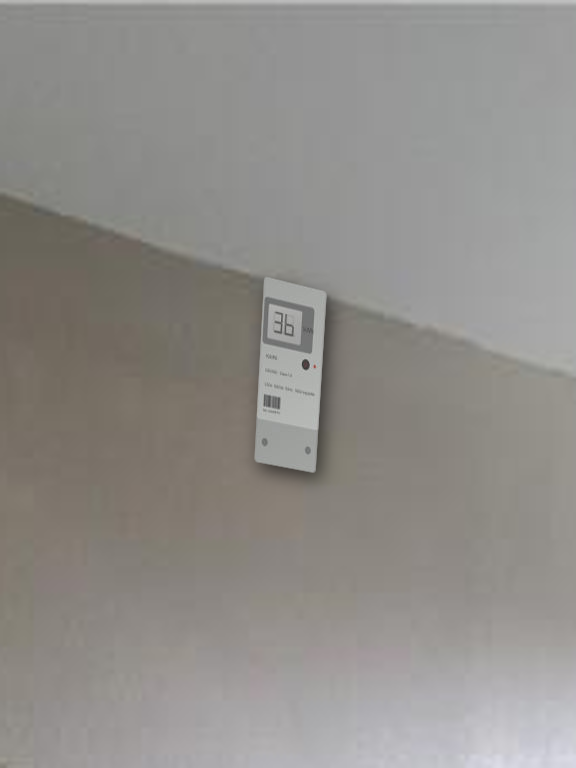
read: {"value": 36, "unit": "kWh"}
